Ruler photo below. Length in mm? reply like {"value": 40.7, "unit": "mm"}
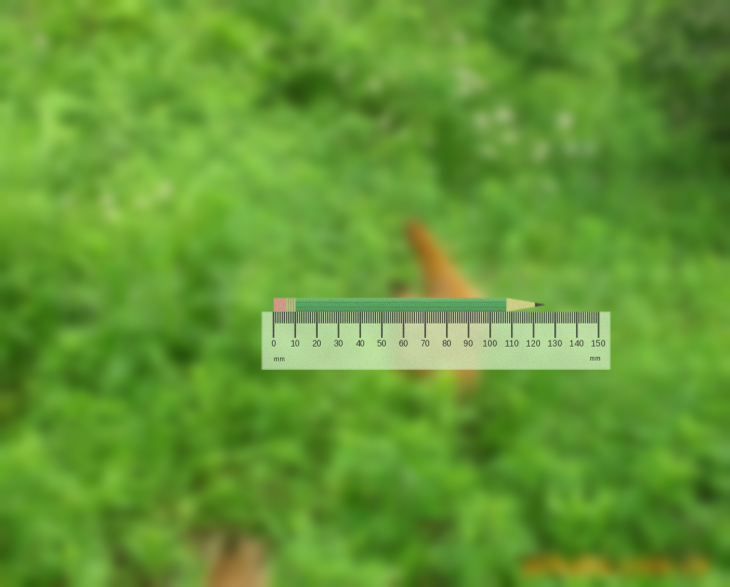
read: {"value": 125, "unit": "mm"}
